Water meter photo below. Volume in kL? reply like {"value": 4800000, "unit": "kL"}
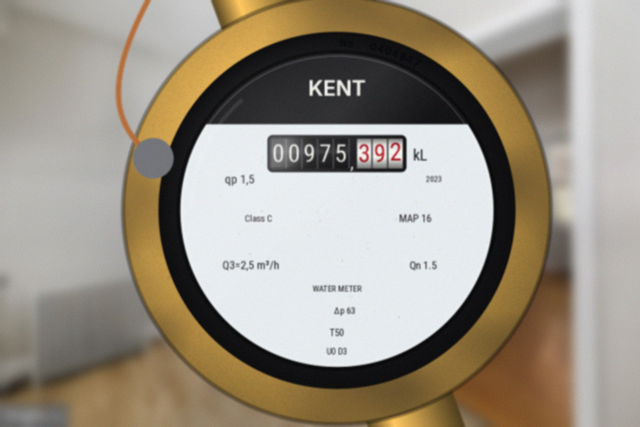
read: {"value": 975.392, "unit": "kL"}
